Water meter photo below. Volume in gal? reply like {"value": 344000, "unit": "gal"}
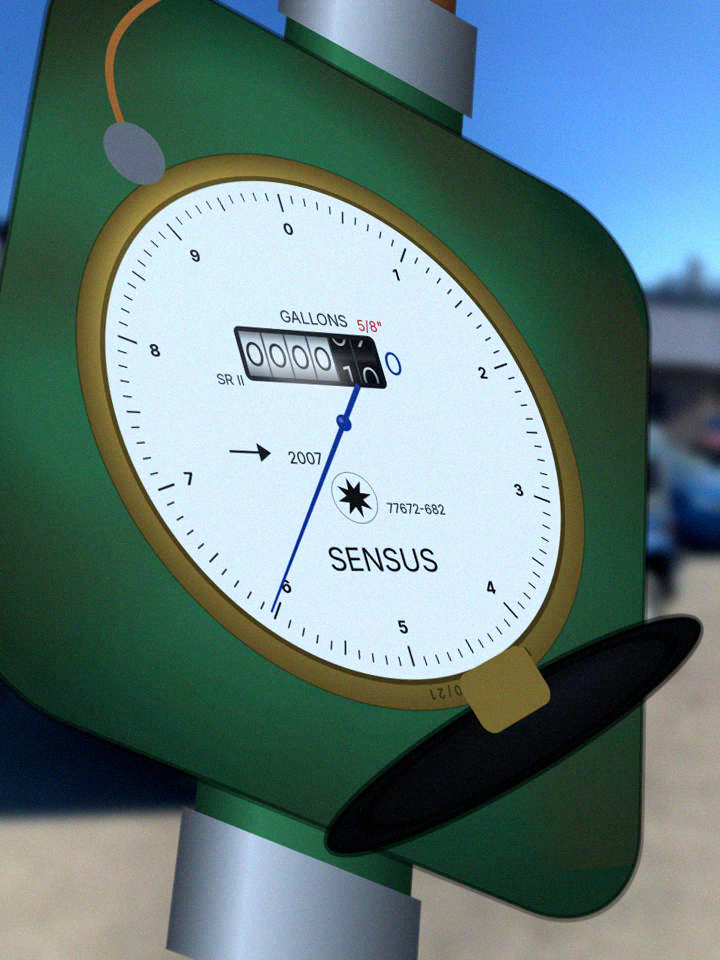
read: {"value": 96.0, "unit": "gal"}
